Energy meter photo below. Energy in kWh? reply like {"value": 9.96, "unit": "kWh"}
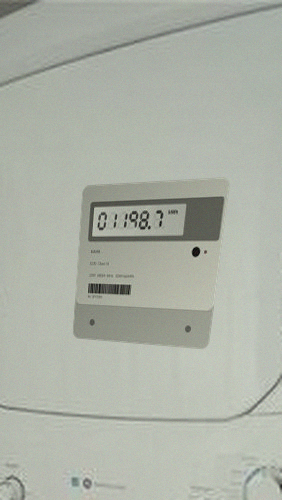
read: {"value": 1198.7, "unit": "kWh"}
